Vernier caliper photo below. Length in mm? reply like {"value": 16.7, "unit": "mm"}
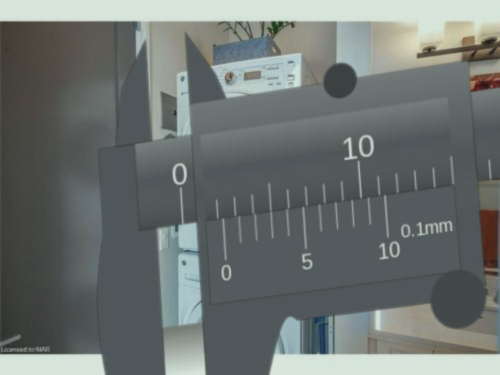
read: {"value": 2.3, "unit": "mm"}
